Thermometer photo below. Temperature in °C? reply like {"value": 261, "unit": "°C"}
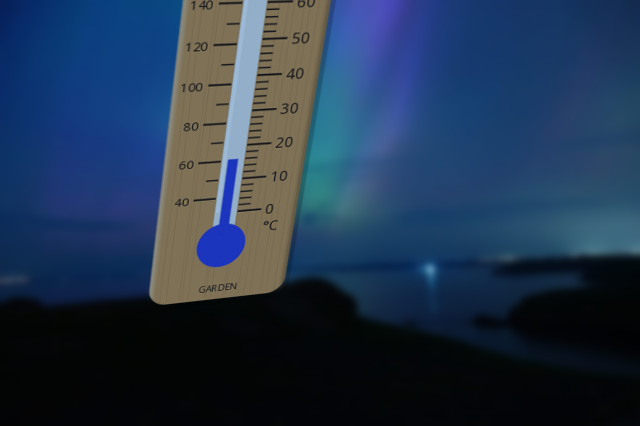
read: {"value": 16, "unit": "°C"}
